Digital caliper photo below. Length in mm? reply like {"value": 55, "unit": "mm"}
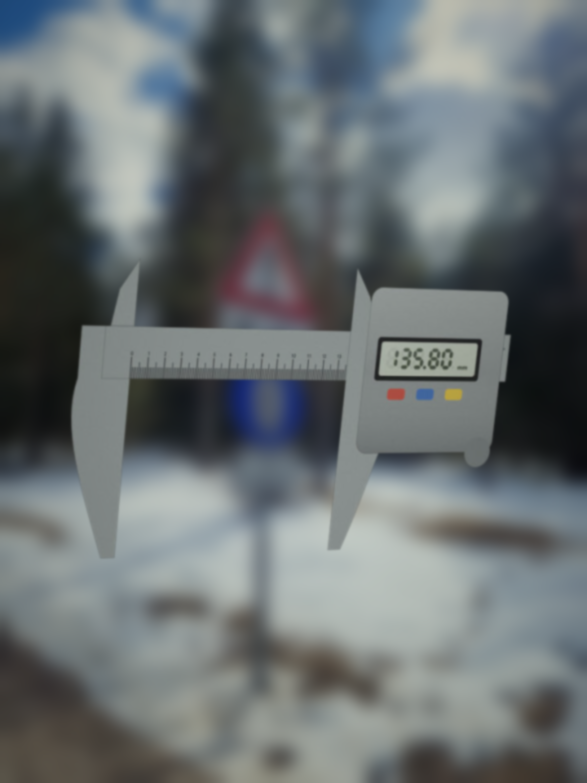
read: {"value": 135.80, "unit": "mm"}
